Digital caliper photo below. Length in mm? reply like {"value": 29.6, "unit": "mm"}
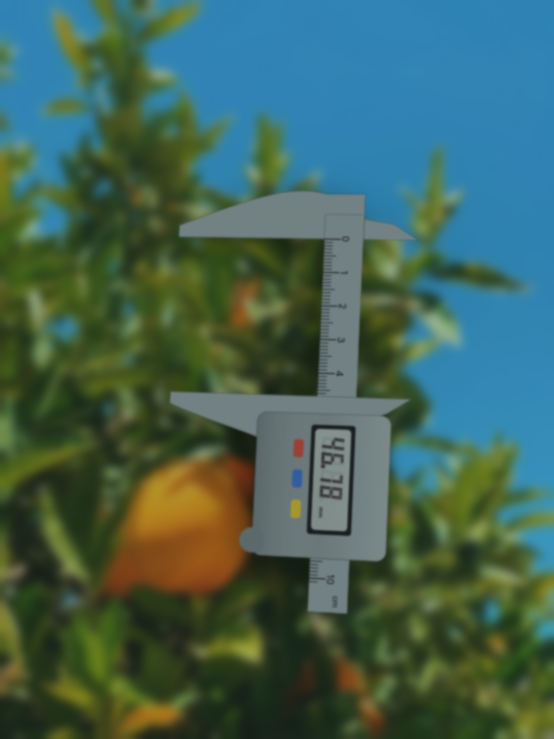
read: {"value": 46.78, "unit": "mm"}
